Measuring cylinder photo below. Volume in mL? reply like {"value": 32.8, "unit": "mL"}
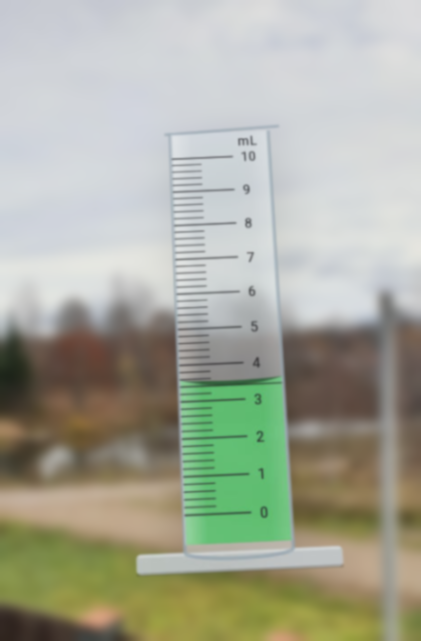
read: {"value": 3.4, "unit": "mL"}
